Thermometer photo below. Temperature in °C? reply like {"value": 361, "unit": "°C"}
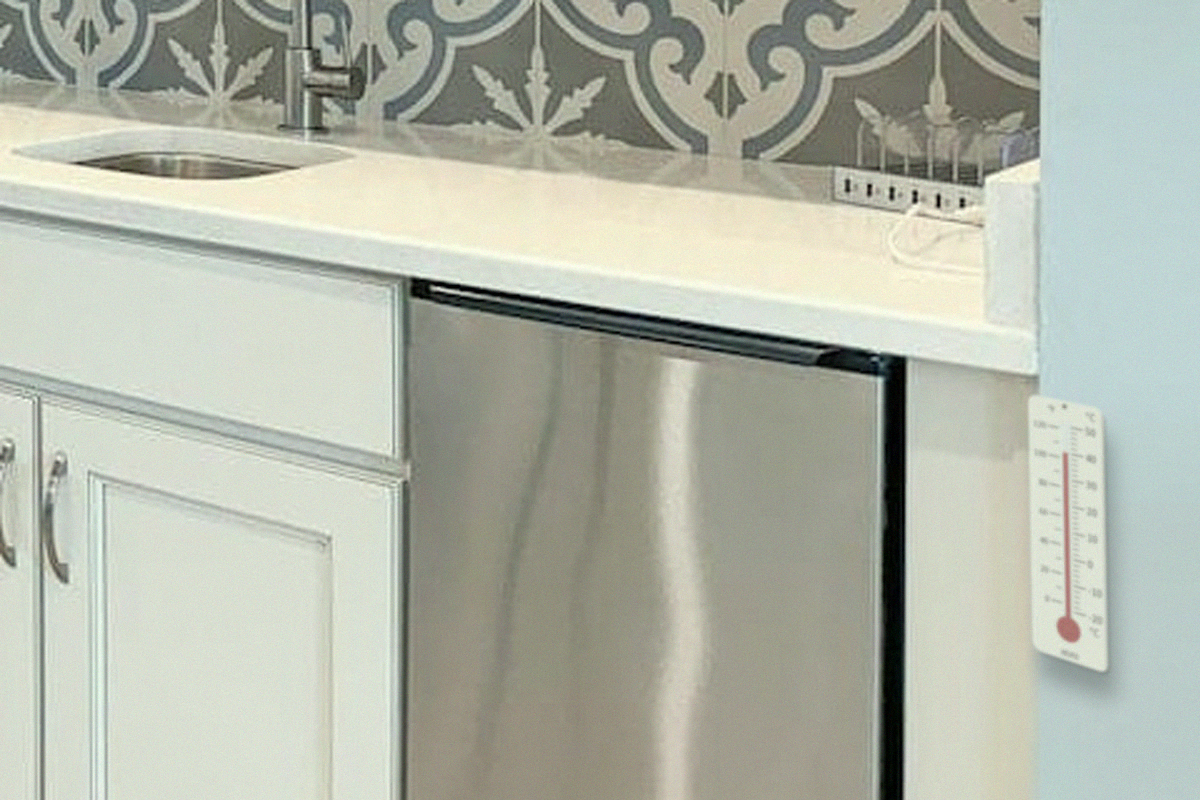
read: {"value": 40, "unit": "°C"}
